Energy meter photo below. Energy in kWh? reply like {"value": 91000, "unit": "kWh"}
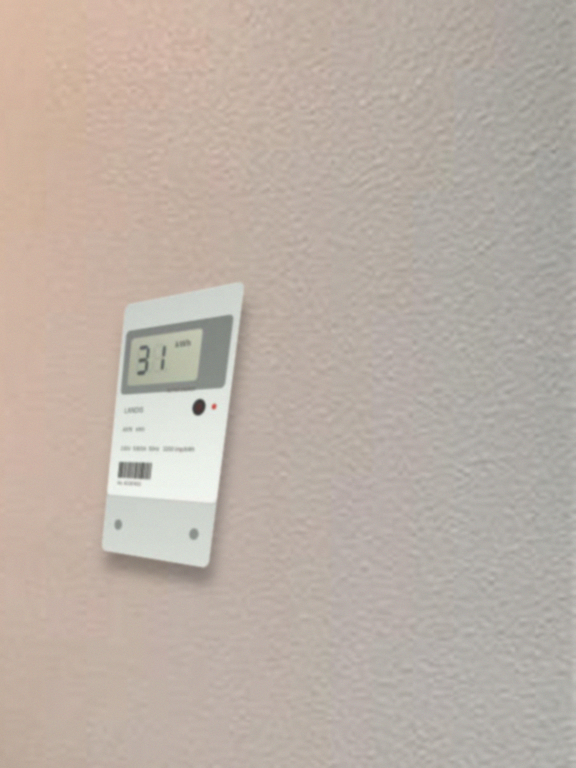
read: {"value": 31, "unit": "kWh"}
